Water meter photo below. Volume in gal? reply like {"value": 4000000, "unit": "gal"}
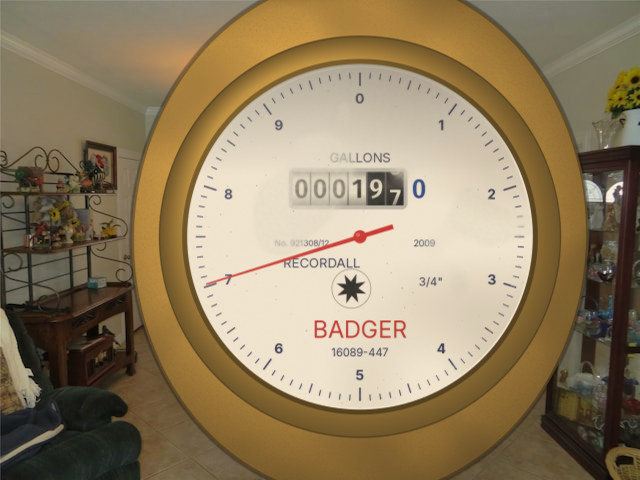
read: {"value": 1967.0, "unit": "gal"}
